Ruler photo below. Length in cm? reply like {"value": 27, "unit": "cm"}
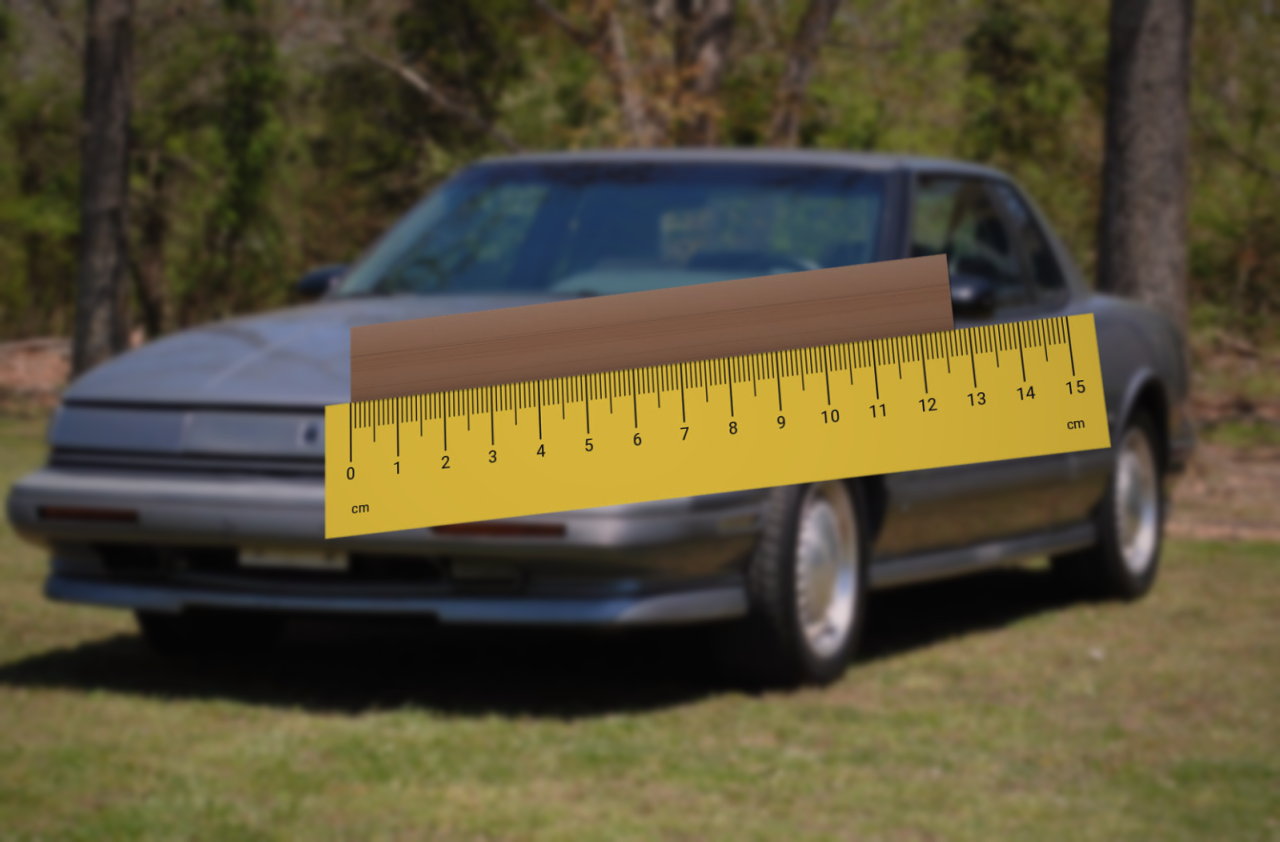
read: {"value": 12.7, "unit": "cm"}
